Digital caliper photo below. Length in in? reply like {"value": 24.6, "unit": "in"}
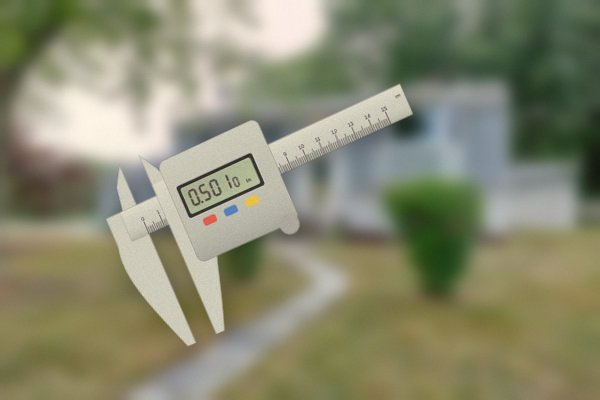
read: {"value": 0.5010, "unit": "in"}
